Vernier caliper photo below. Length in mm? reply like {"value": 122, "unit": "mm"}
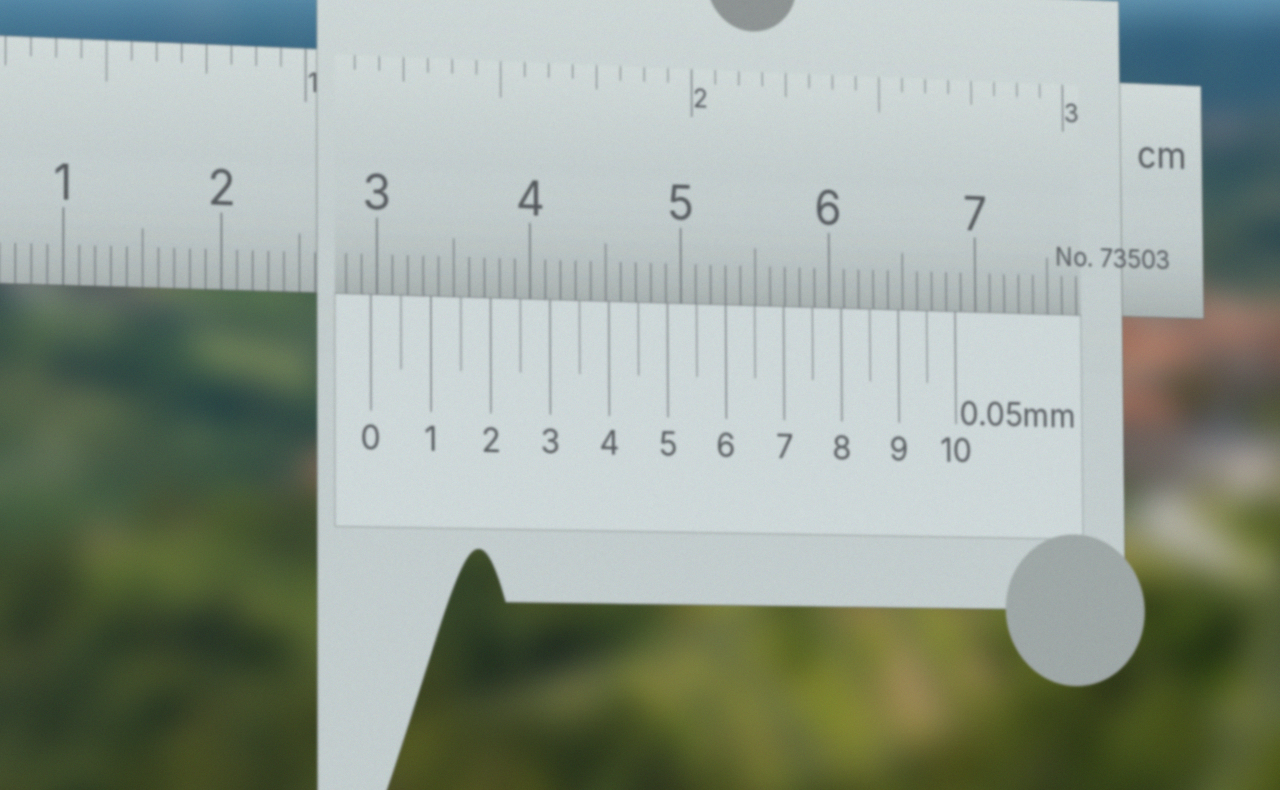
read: {"value": 29.6, "unit": "mm"}
